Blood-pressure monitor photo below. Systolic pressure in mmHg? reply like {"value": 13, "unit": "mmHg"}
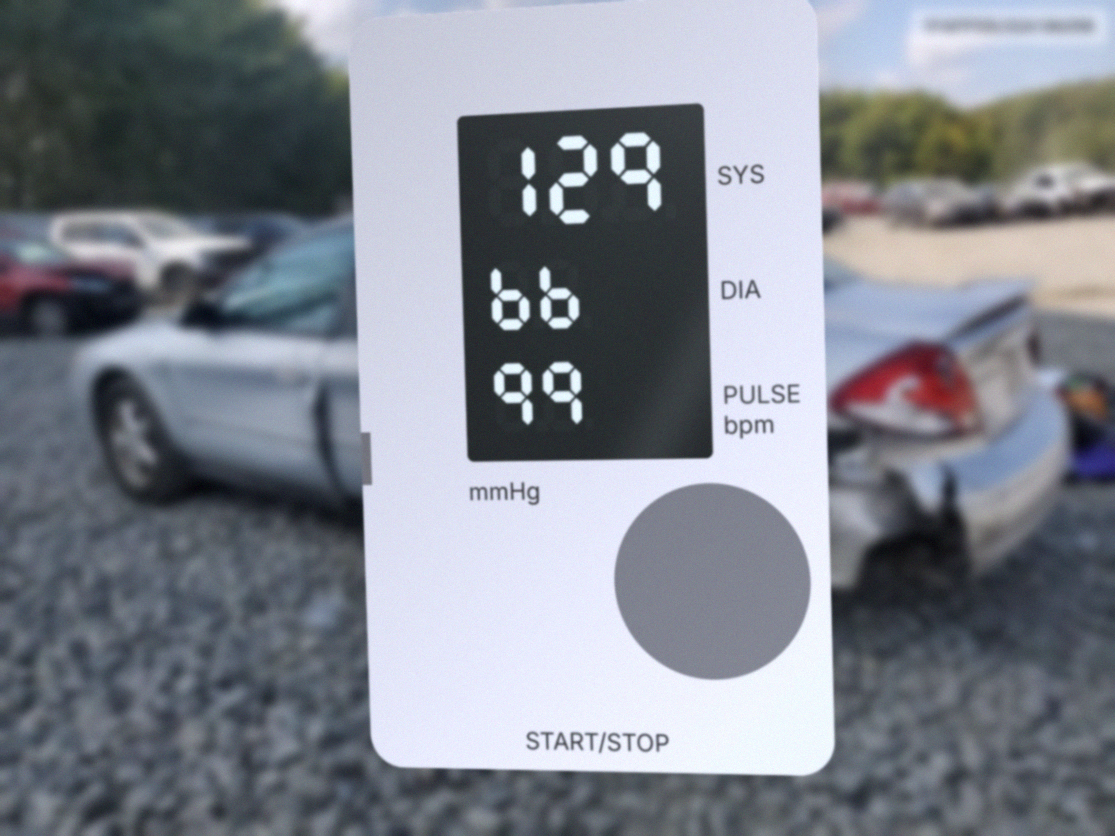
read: {"value": 129, "unit": "mmHg"}
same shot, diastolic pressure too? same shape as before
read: {"value": 66, "unit": "mmHg"}
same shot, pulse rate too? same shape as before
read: {"value": 99, "unit": "bpm"}
